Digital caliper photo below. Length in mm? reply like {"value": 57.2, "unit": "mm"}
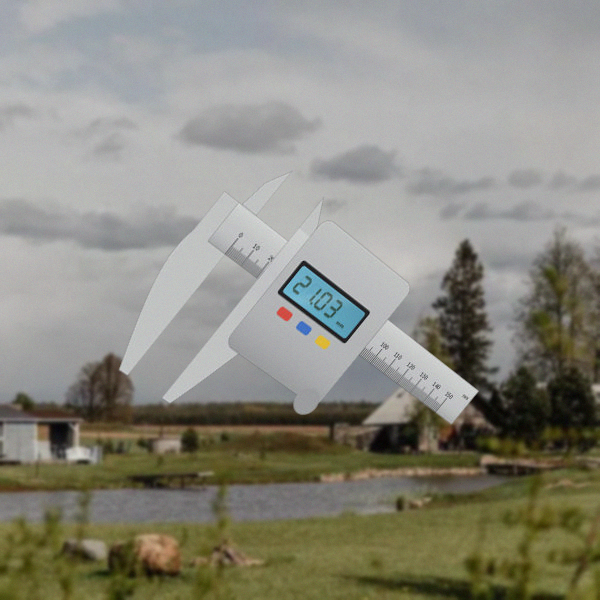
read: {"value": 21.03, "unit": "mm"}
